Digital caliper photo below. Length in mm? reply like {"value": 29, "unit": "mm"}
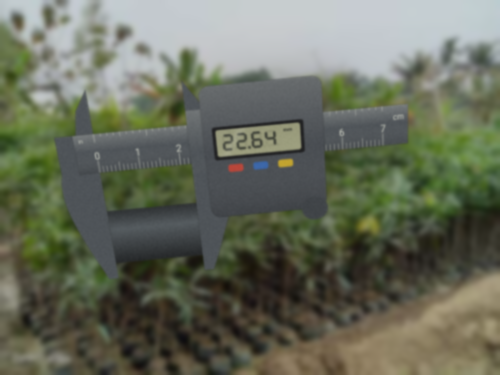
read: {"value": 22.64, "unit": "mm"}
